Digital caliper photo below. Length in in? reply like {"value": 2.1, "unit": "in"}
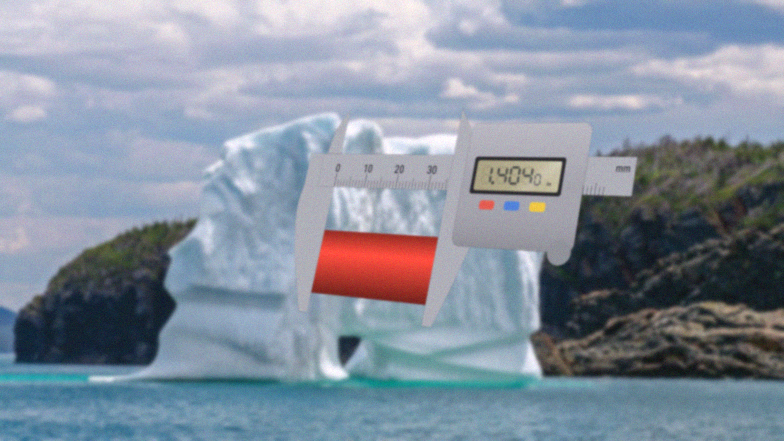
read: {"value": 1.4040, "unit": "in"}
